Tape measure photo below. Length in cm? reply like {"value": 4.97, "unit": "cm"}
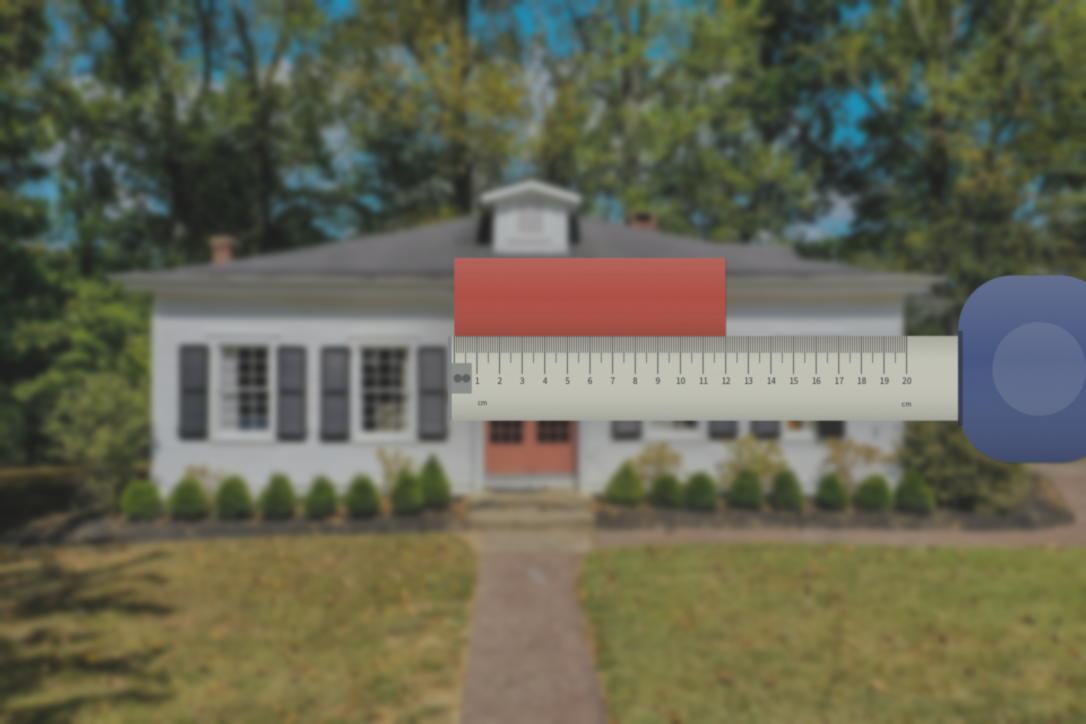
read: {"value": 12, "unit": "cm"}
